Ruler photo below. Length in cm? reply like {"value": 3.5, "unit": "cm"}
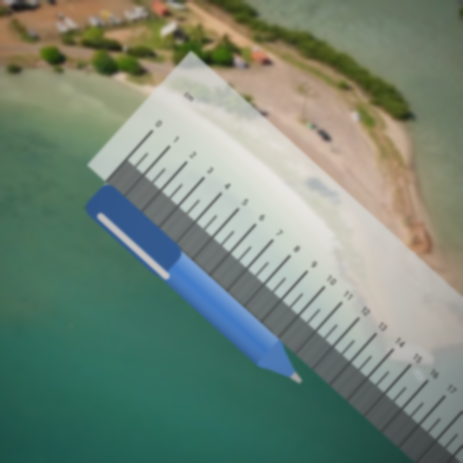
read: {"value": 12, "unit": "cm"}
